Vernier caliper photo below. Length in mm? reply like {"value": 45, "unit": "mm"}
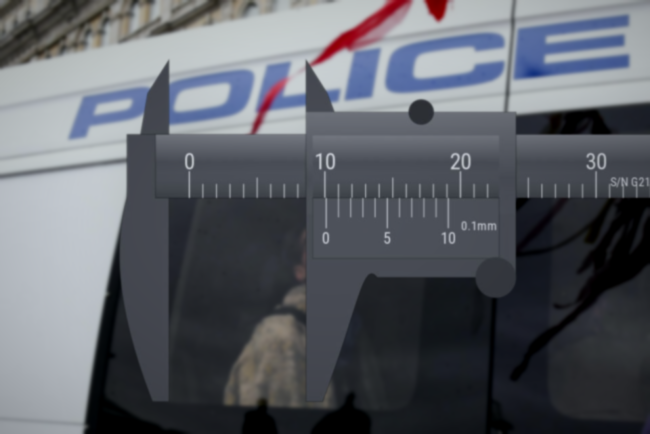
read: {"value": 10.1, "unit": "mm"}
